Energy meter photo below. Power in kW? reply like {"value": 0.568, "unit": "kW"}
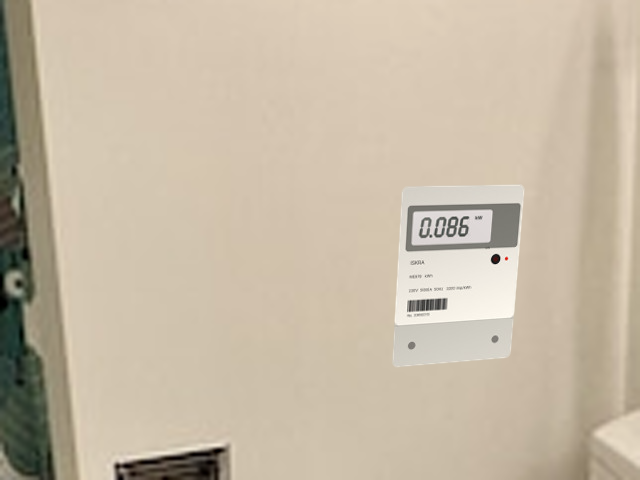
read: {"value": 0.086, "unit": "kW"}
